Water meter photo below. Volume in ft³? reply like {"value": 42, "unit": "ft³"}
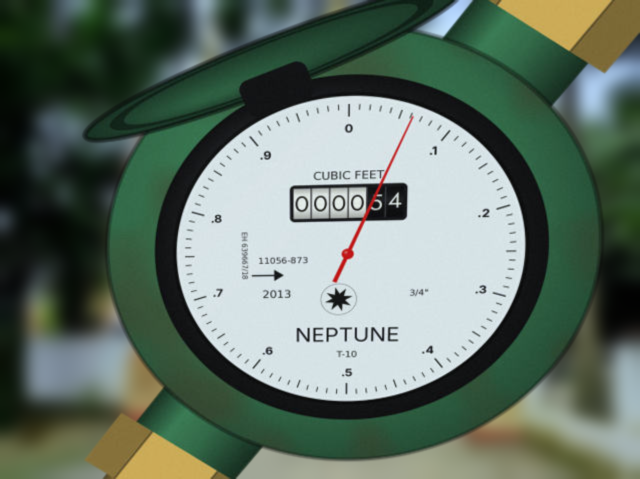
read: {"value": 54.06, "unit": "ft³"}
